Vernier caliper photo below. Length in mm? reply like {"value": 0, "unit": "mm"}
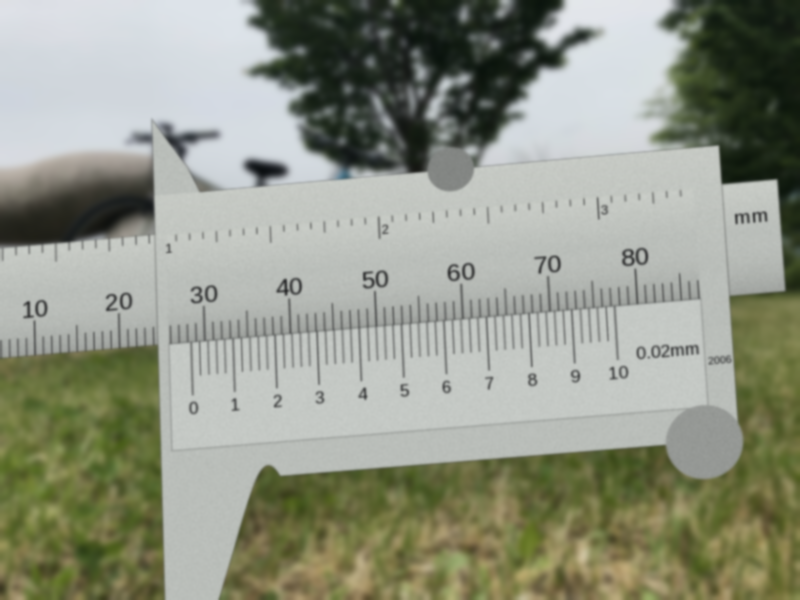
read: {"value": 28.4, "unit": "mm"}
